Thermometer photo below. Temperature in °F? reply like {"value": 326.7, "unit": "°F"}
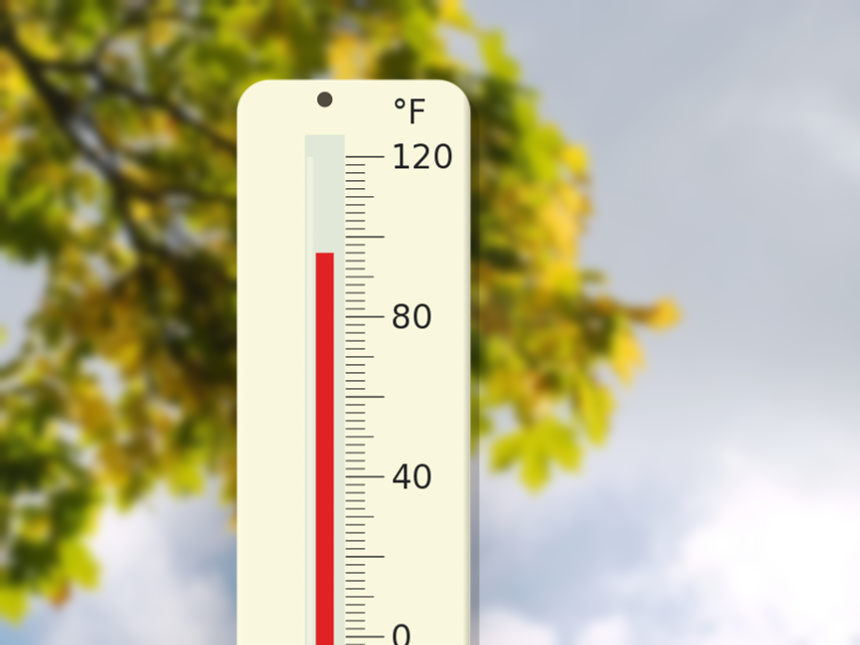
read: {"value": 96, "unit": "°F"}
